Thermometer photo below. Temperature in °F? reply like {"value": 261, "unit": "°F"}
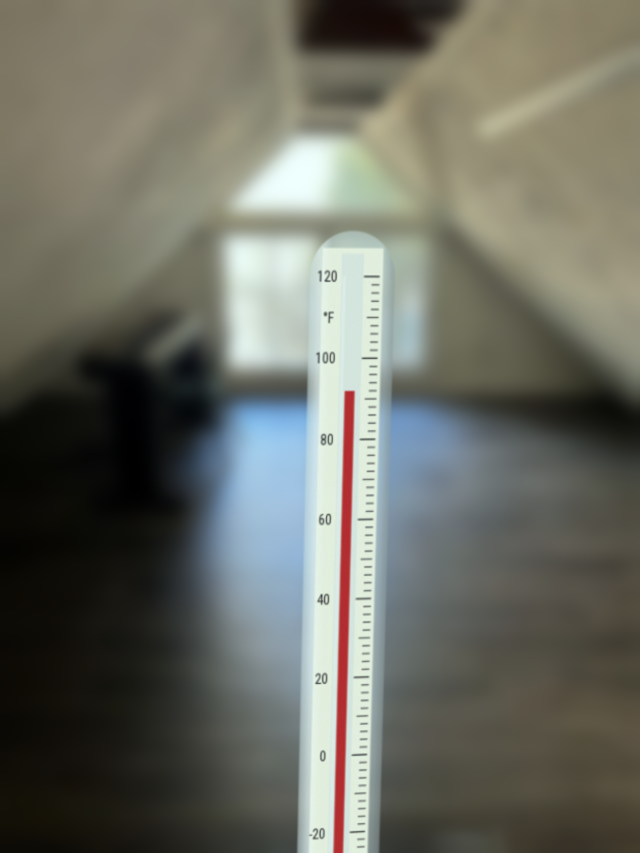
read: {"value": 92, "unit": "°F"}
